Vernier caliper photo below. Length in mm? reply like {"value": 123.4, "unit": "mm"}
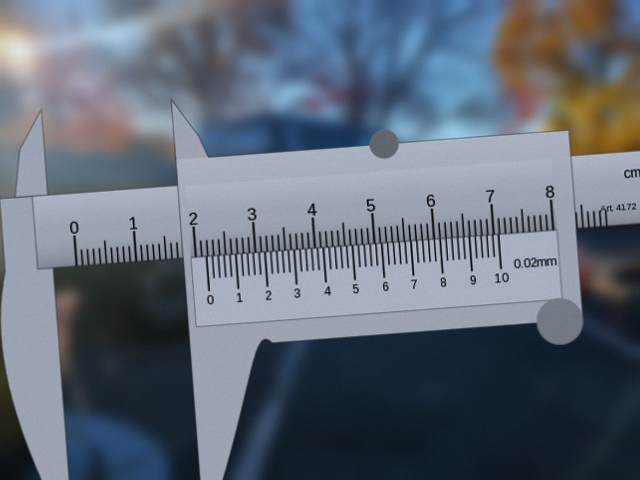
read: {"value": 21.8, "unit": "mm"}
